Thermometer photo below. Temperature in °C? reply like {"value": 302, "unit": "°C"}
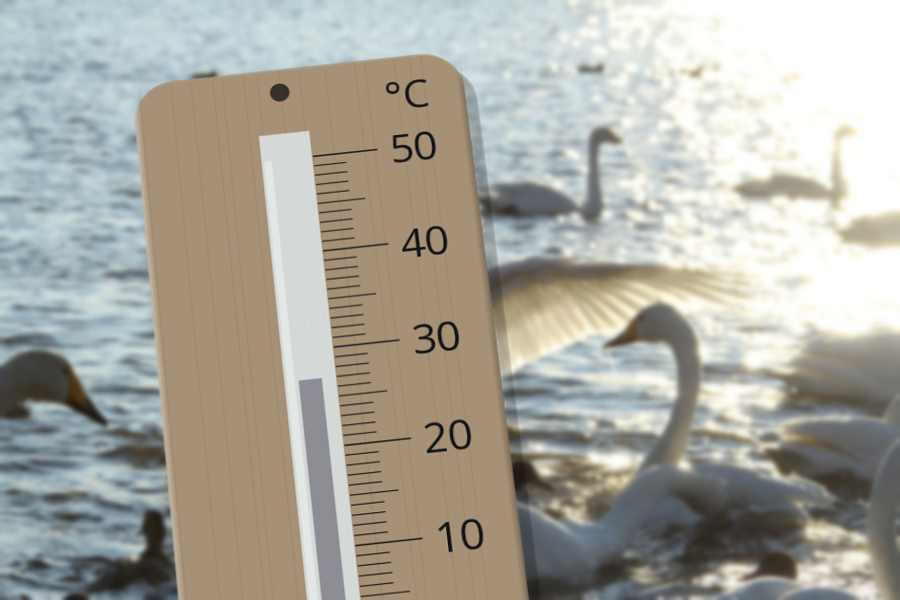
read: {"value": 27, "unit": "°C"}
